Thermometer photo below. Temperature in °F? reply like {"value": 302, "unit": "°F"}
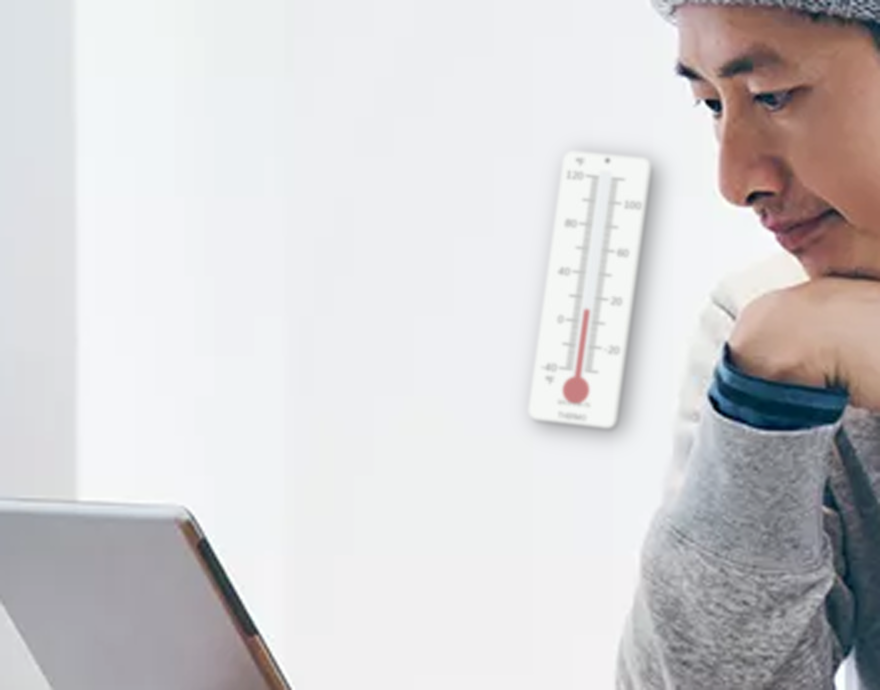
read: {"value": 10, "unit": "°F"}
